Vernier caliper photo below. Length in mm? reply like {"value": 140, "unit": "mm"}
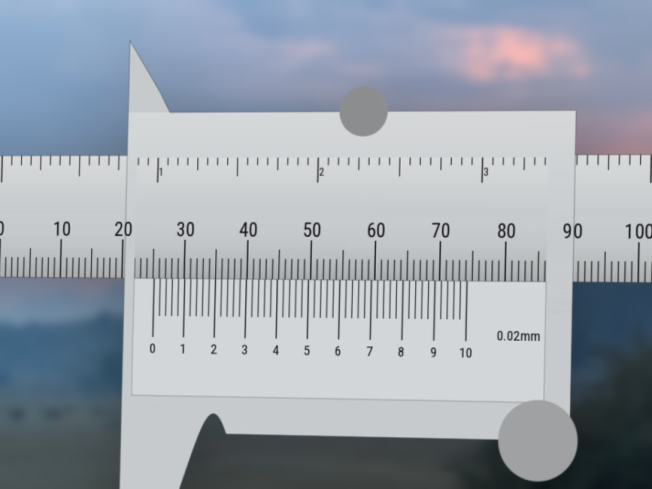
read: {"value": 25.2, "unit": "mm"}
